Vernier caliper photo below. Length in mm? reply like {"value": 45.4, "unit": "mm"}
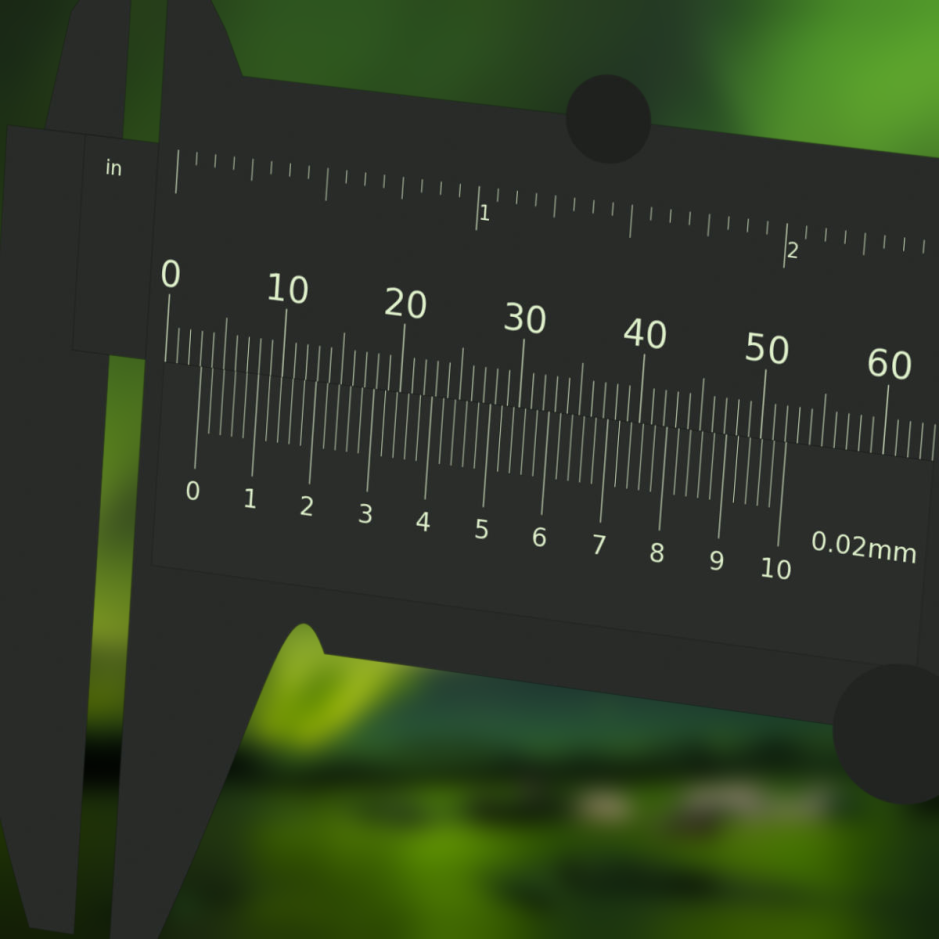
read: {"value": 3.1, "unit": "mm"}
